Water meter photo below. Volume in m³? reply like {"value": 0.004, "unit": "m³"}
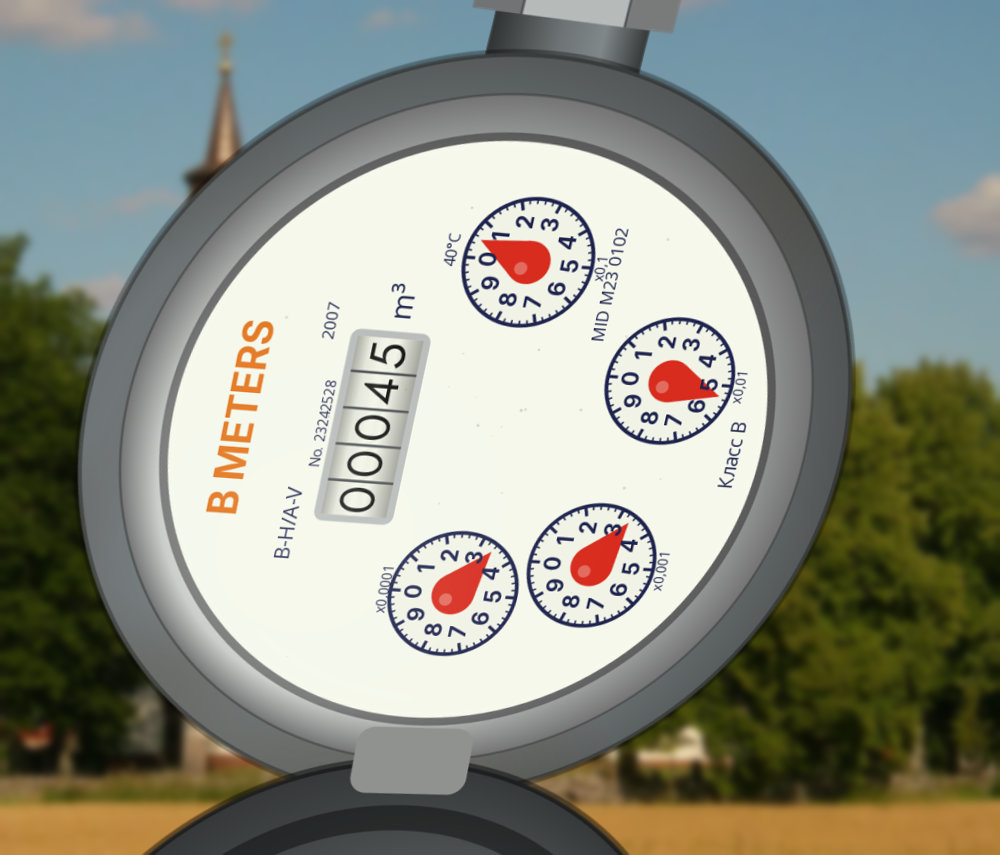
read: {"value": 45.0533, "unit": "m³"}
